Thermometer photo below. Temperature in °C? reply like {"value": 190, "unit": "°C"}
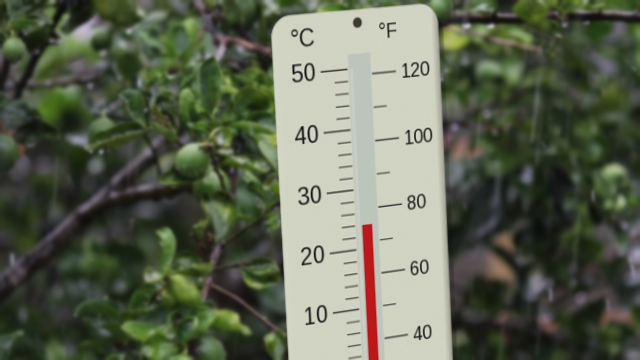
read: {"value": 24, "unit": "°C"}
